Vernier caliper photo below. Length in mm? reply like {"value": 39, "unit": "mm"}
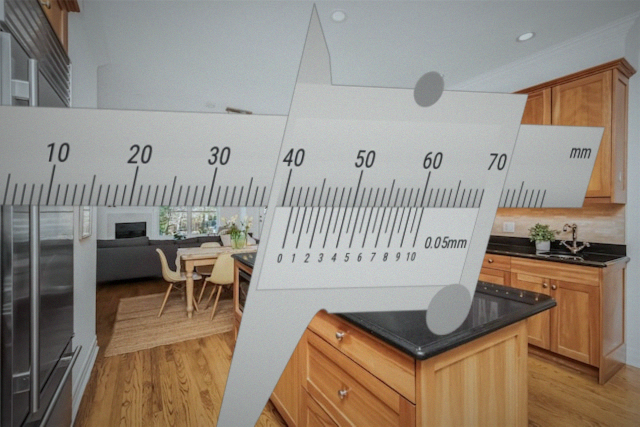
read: {"value": 41.4, "unit": "mm"}
